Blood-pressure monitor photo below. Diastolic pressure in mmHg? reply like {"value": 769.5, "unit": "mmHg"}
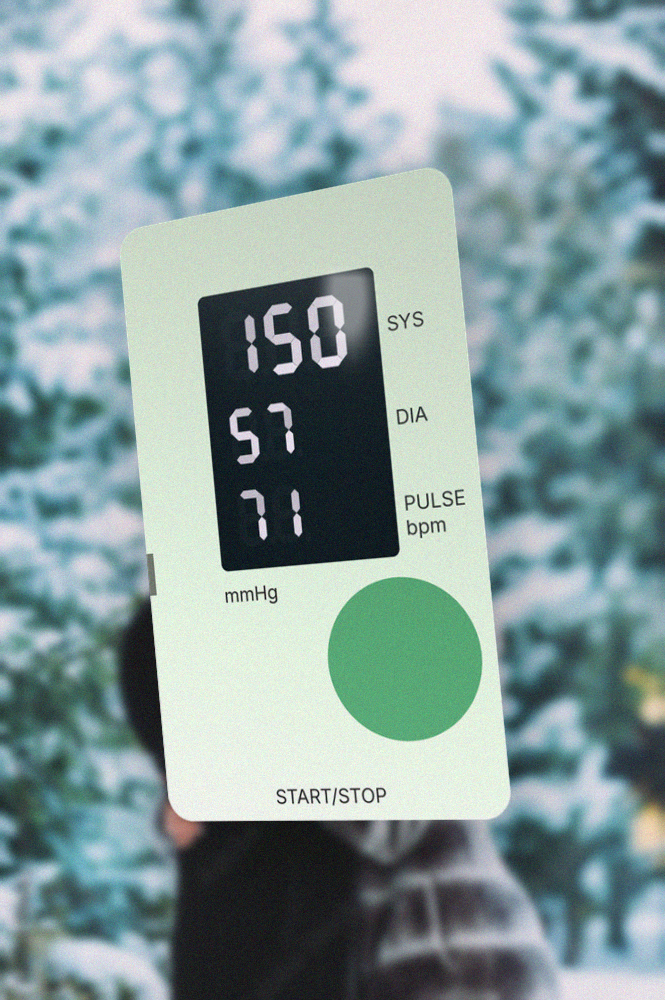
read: {"value": 57, "unit": "mmHg"}
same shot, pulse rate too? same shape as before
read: {"value": 71, "unit": "bpm"}
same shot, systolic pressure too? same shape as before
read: {"value": 150, "unit": "mmHg"}
